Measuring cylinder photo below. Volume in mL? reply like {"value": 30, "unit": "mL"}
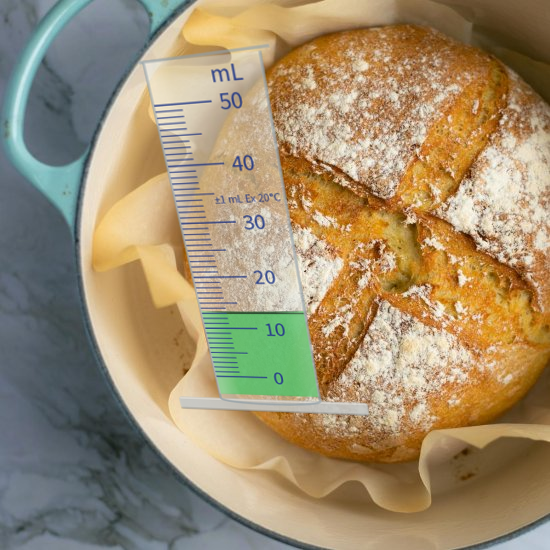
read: {"value": 13, "unit": "mL"}
